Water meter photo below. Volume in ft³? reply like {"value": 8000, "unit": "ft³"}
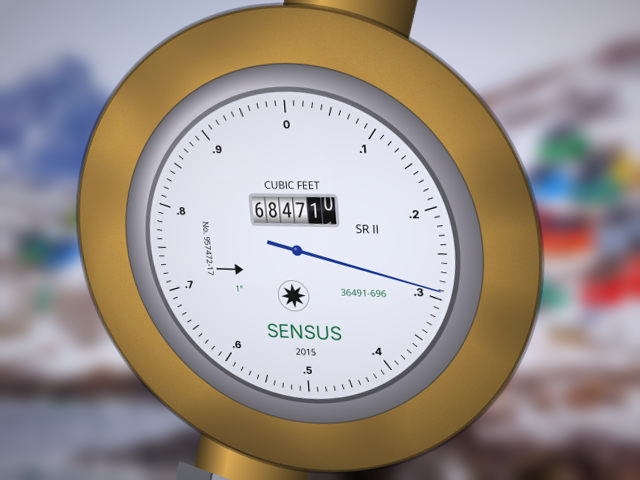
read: {"value": 684710.29, "unit": "ft³"}
